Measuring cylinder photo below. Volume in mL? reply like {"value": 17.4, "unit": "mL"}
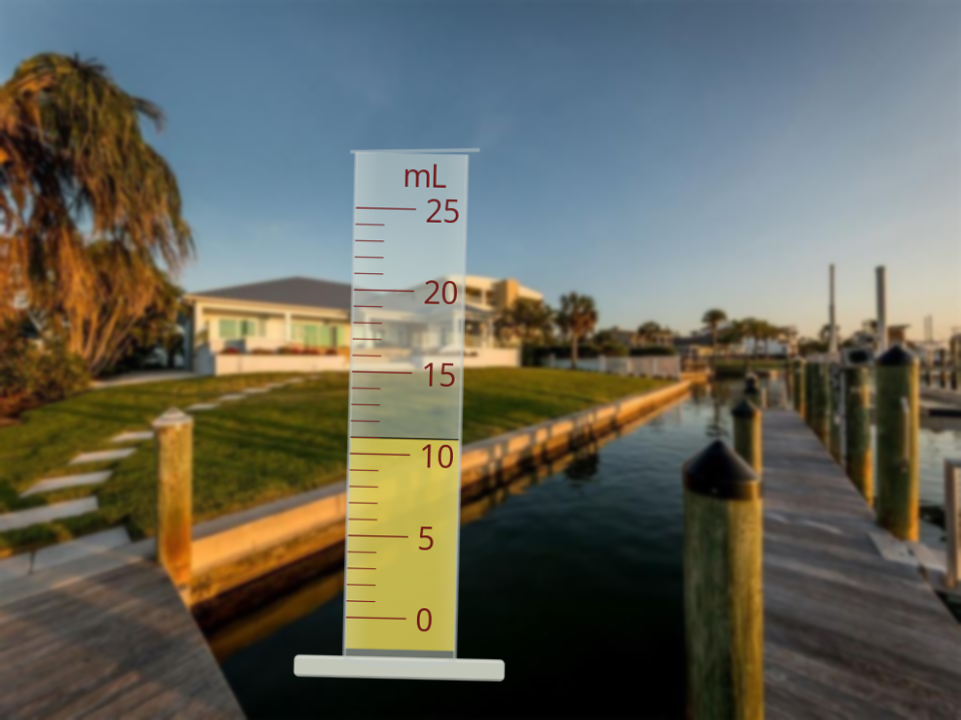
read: {"value": 11, "unit": "mL"}
